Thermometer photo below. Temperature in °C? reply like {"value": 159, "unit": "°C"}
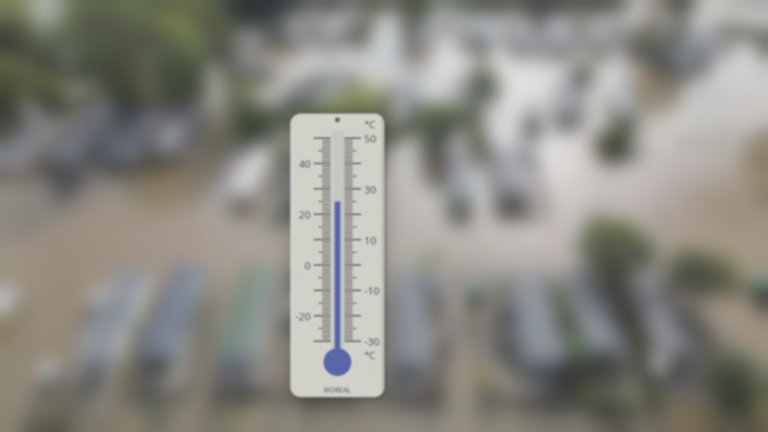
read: {"value": 25, "unit": "°C"}
